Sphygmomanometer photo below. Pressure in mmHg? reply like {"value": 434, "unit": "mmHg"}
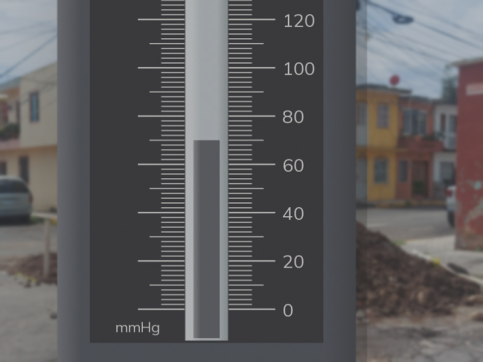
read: {"value": 70, "unit": "mmHg"}
